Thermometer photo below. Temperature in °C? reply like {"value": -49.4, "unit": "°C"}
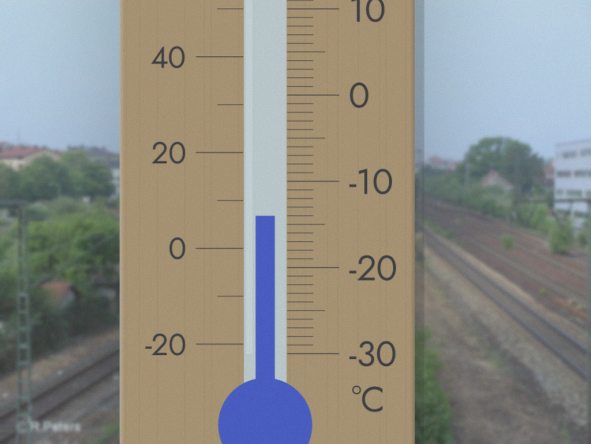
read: {"value": -14, "unit": "°C"}
